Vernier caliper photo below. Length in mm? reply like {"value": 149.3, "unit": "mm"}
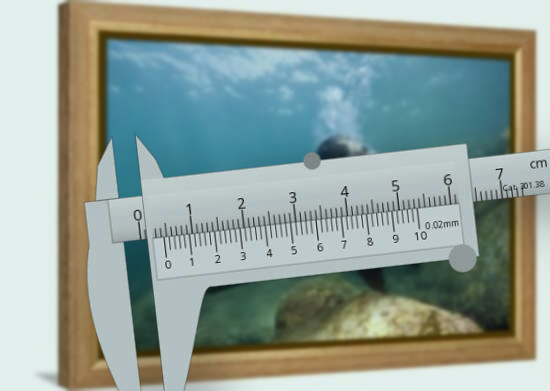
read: {"value": 4.5, "unit": "mm"}
